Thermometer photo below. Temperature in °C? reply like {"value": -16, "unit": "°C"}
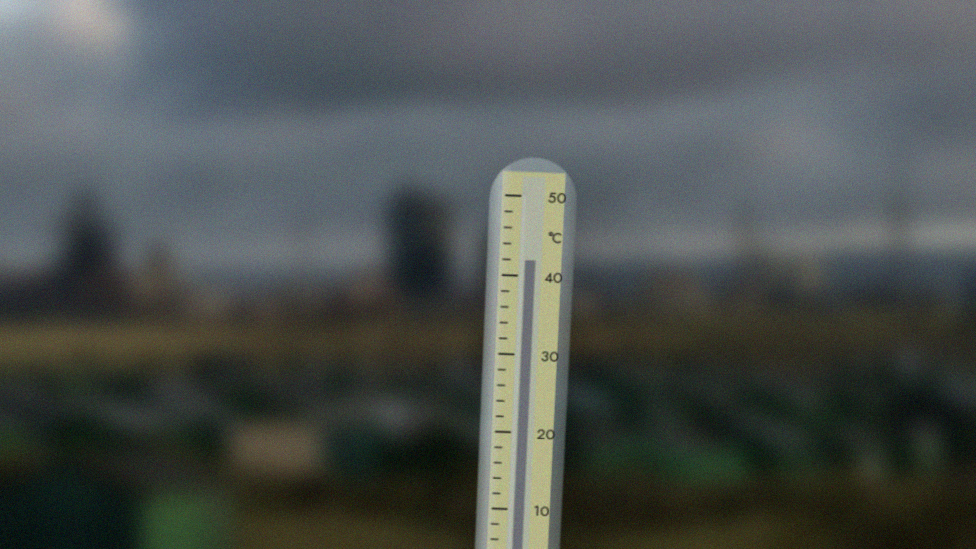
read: {"value": 42, "unit": "°C"}
